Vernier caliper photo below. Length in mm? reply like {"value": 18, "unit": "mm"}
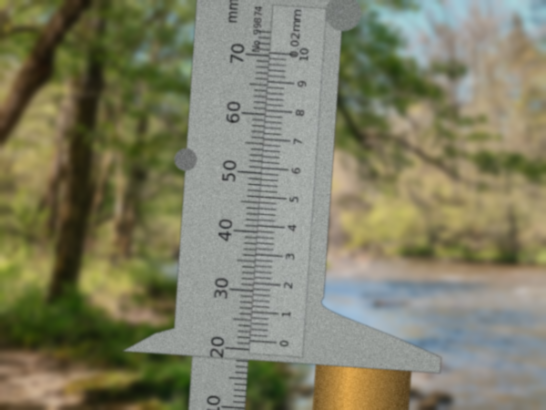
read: {"value": 21.5, "unit": "mm"}
